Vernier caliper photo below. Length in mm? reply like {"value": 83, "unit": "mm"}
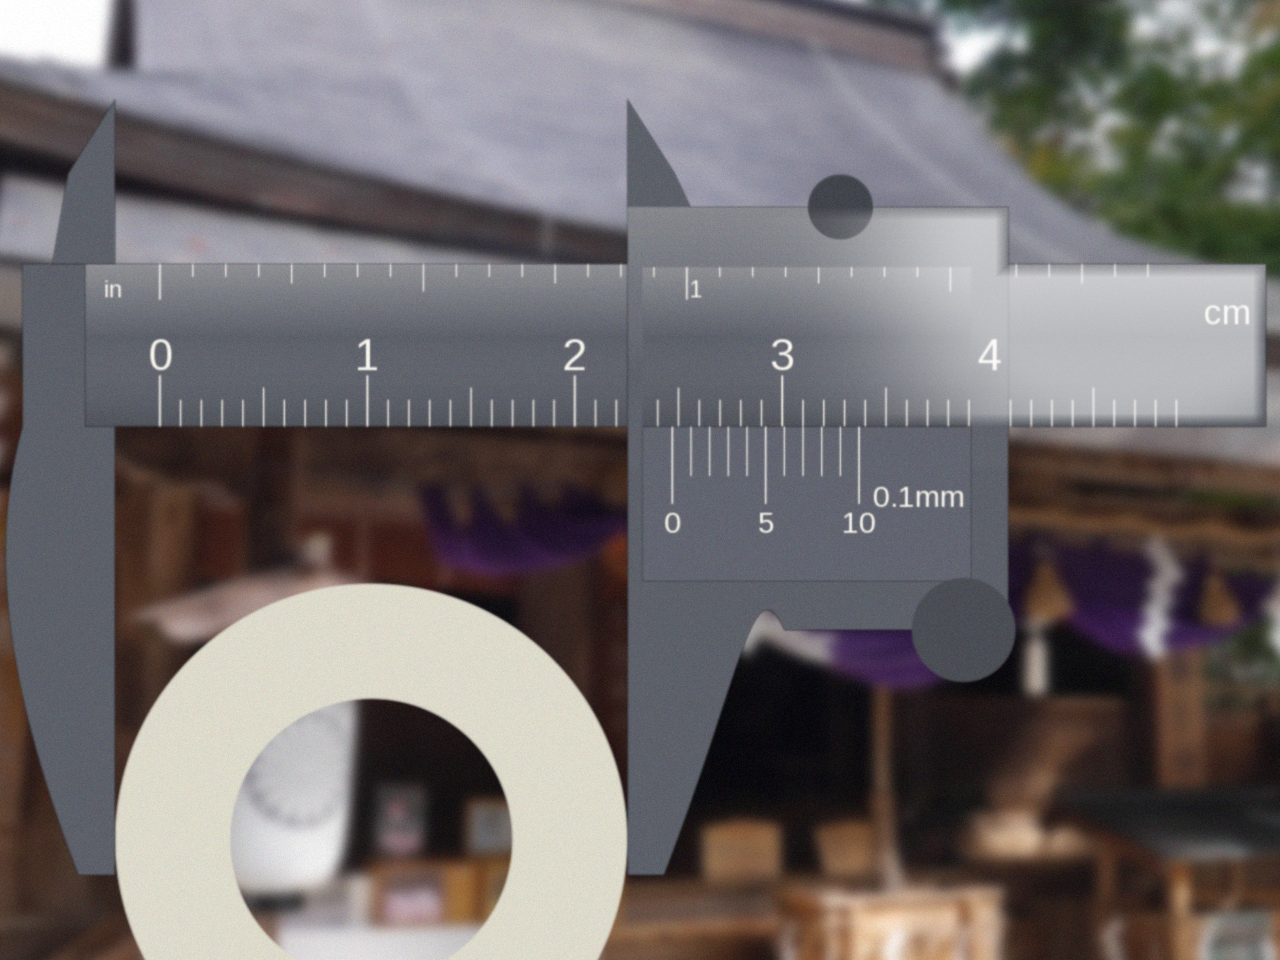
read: {"value": 24.7, "unit": "mm"}
